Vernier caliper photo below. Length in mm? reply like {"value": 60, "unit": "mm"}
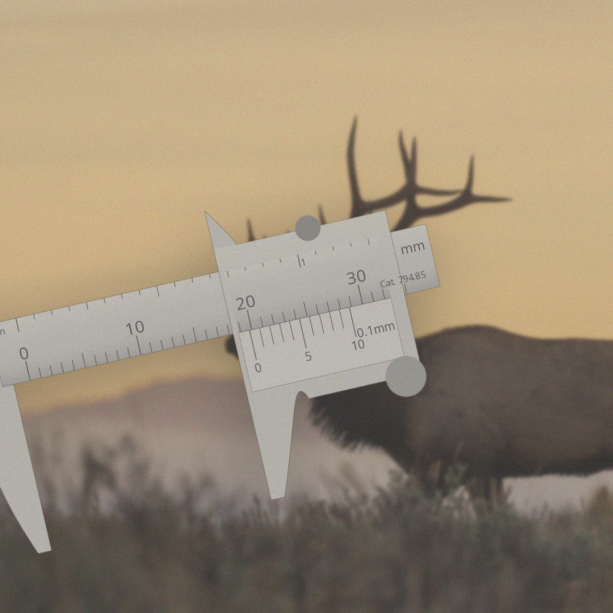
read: {"value": 19.8, "unit": "mm"}
